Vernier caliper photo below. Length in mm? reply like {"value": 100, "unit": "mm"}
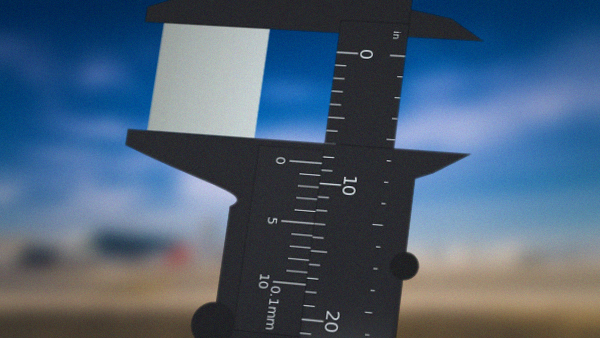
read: {"value": 8.5, "unit": "mm"}
